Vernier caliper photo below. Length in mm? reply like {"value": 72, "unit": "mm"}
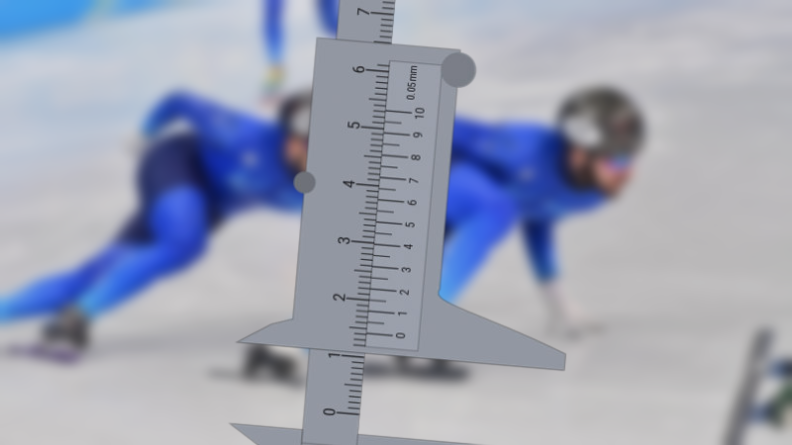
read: {"value": 14.2, "unit": "mm"}
